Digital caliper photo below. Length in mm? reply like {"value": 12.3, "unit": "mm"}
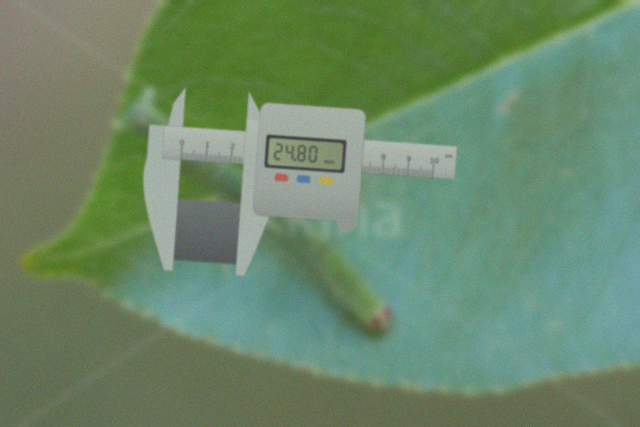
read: {"value": 24.80, "unit": "mm"}
